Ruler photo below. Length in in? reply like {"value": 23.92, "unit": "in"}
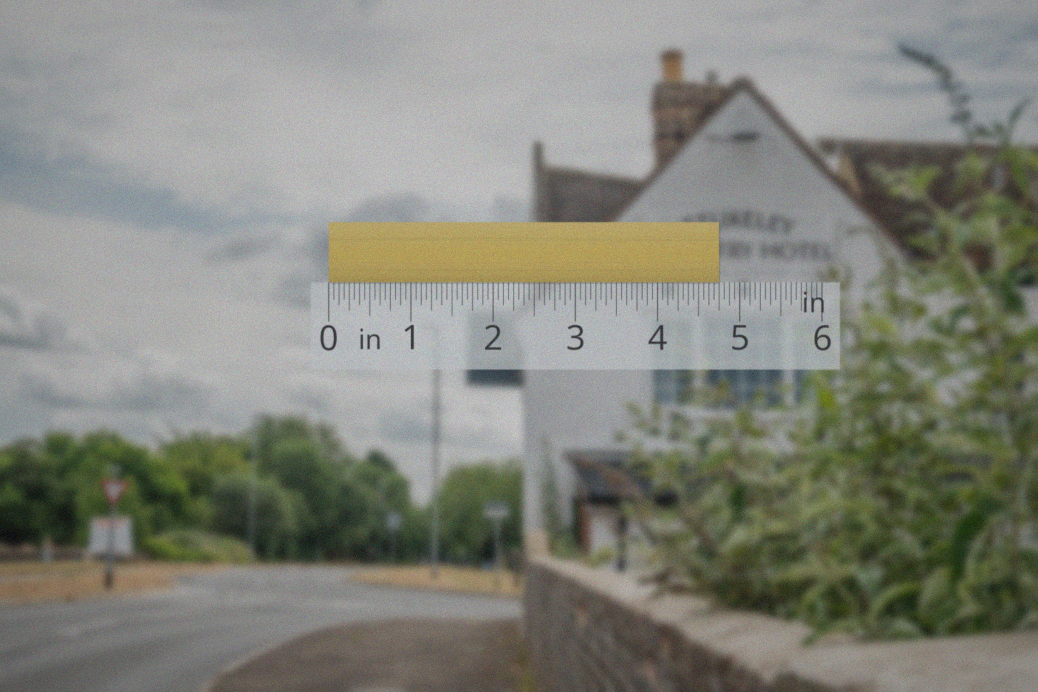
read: {"value": 4.75, "unit": "in"}
